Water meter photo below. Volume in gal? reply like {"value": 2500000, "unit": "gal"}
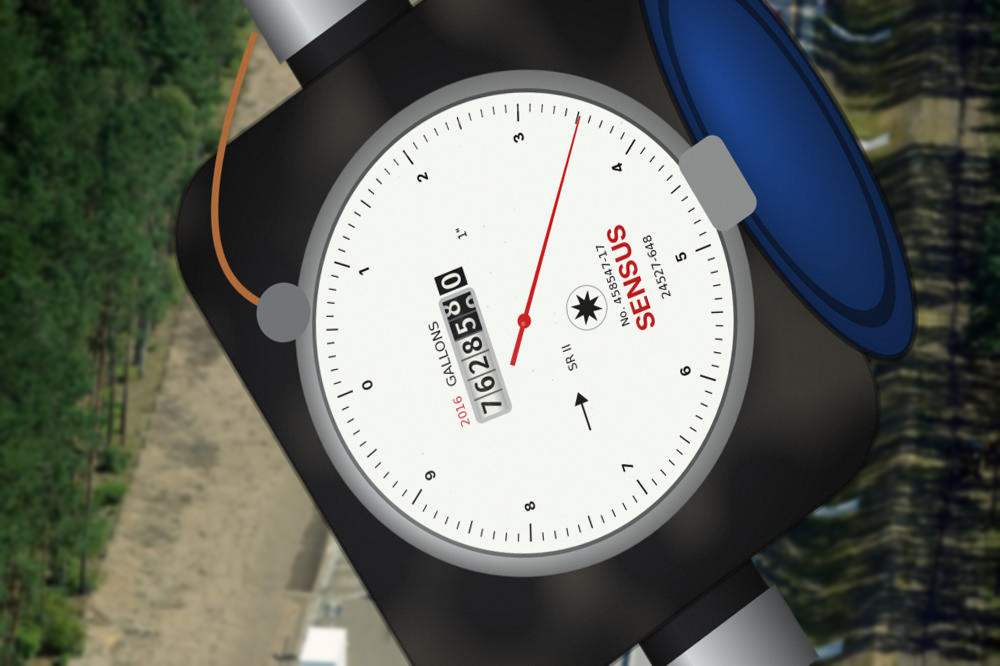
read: {"value": 7628583.5, "unit": "gal"}
